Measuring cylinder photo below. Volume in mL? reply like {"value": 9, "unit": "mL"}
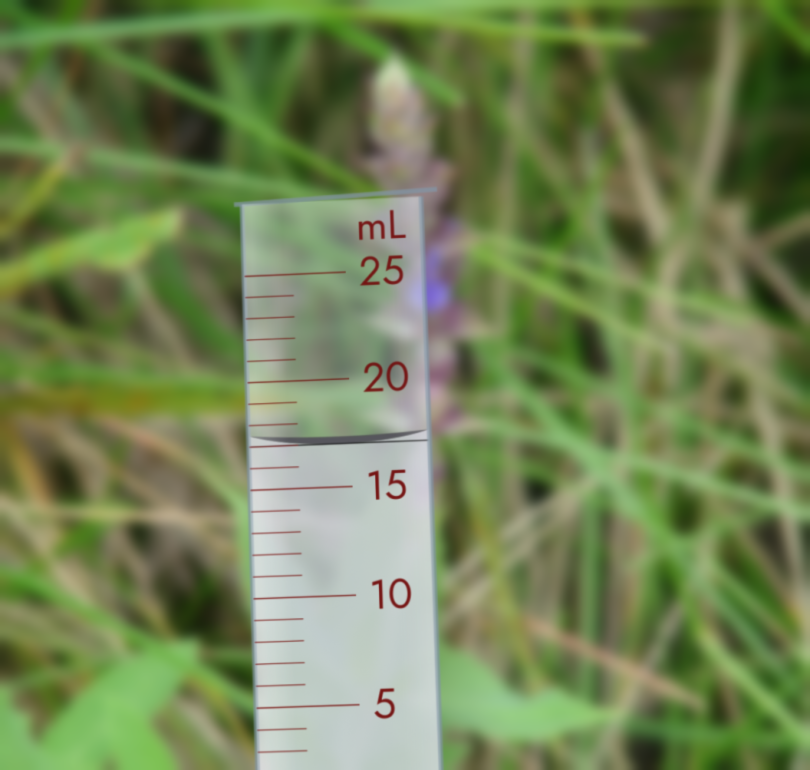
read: {"value": 17, "unit": "mL"}
